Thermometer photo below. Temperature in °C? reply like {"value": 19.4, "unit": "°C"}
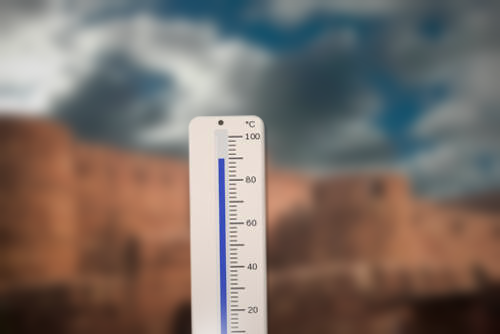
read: {"value": 90, "unit": "°C"}
